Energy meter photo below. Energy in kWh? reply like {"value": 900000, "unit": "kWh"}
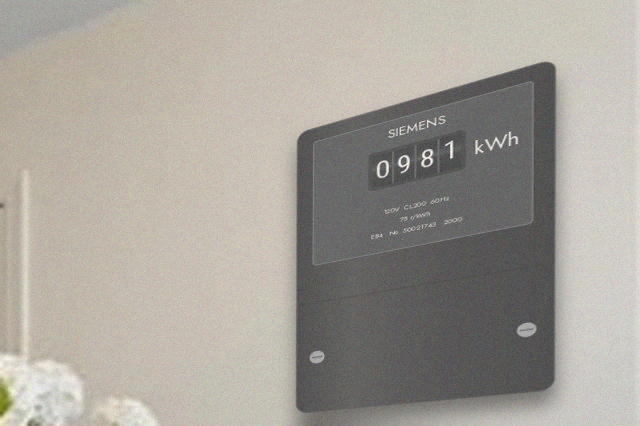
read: {"value": 981, "unit": "kWh"}
